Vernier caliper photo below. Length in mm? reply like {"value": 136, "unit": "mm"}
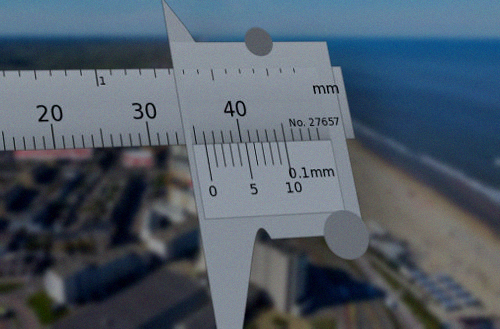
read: {"value": 36.0, "unit": "mm"}
